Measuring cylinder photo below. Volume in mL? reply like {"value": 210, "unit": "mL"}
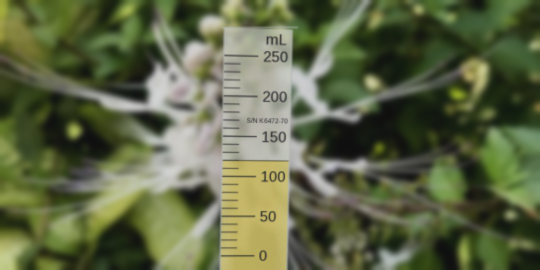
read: {"value": 120, "unit": "mL"}
